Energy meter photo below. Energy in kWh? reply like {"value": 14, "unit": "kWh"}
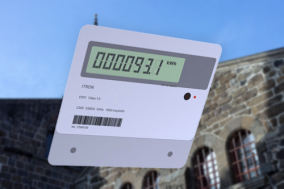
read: {"value": 93.1, "unit": "kWh"}
